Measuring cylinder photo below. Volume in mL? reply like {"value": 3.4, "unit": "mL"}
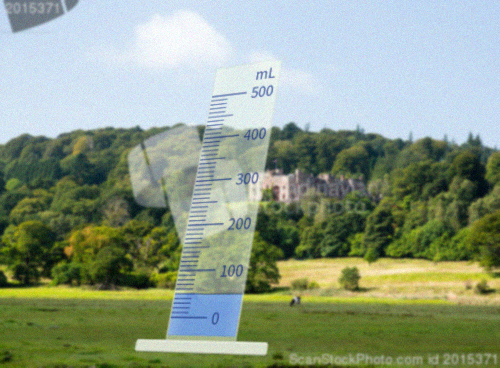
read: {"value": 50, "unit": "mL"}
